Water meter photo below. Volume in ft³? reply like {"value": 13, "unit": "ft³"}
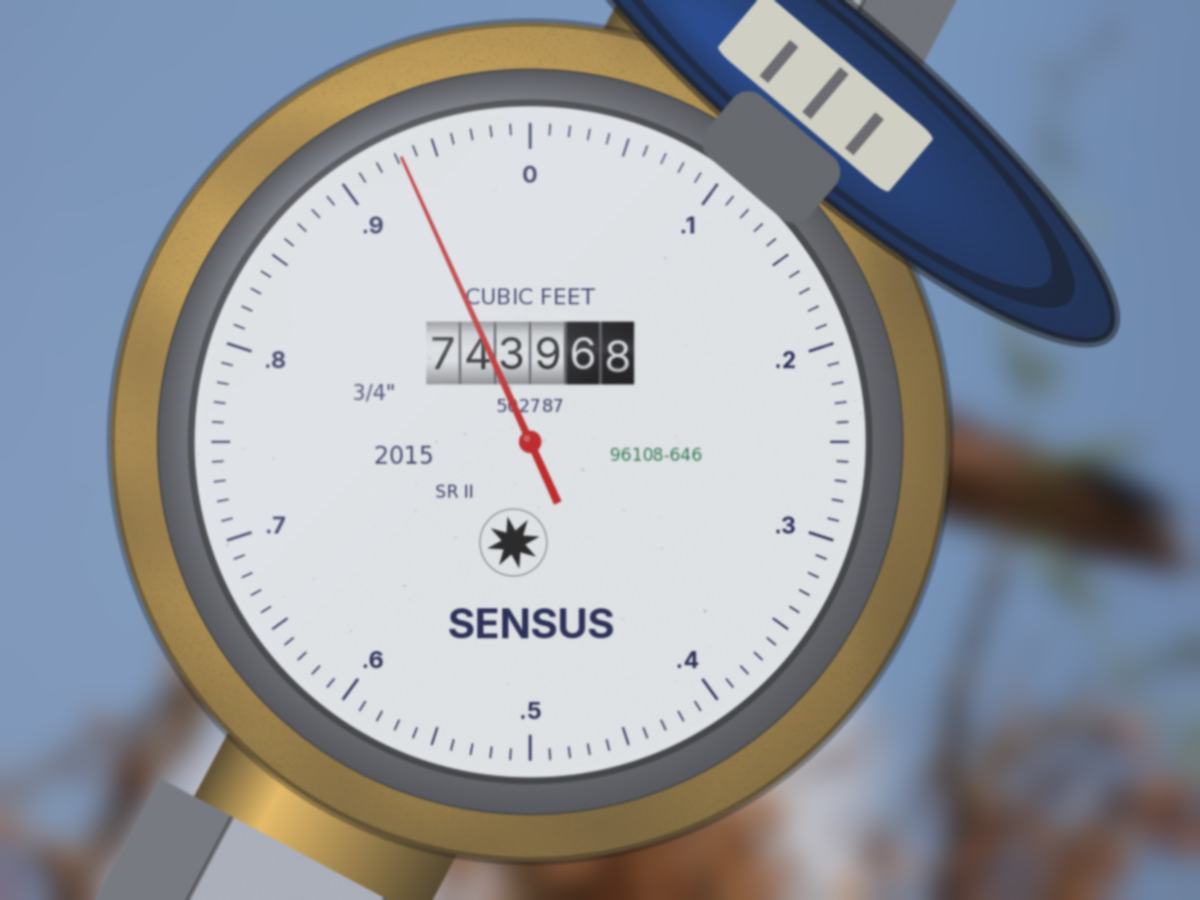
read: {"value": 743967.93, "unit": "ft³"}
